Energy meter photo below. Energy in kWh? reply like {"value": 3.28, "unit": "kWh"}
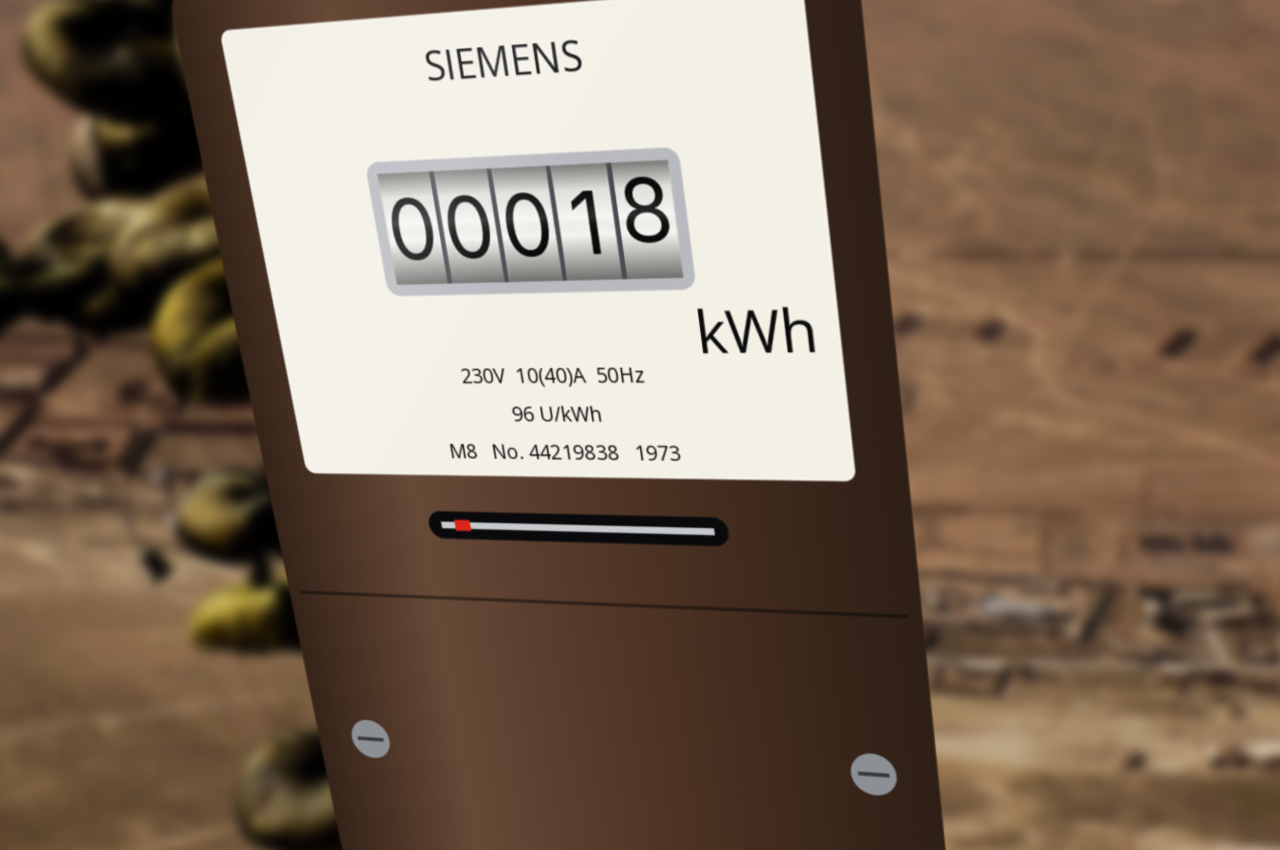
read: {"value": 18, "unit": "kWh"}
